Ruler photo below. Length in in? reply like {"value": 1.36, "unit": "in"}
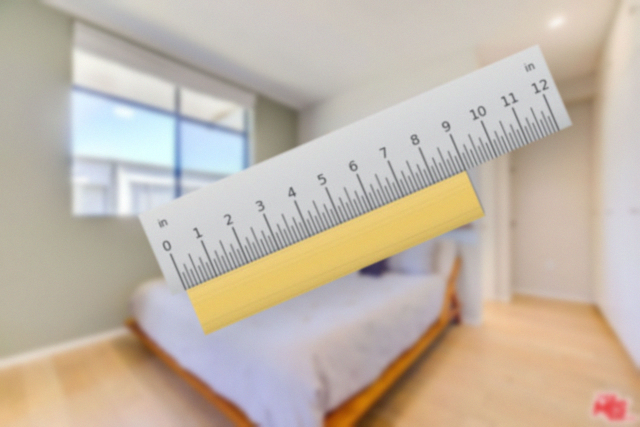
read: {"value": 9, "unit": "in"}
